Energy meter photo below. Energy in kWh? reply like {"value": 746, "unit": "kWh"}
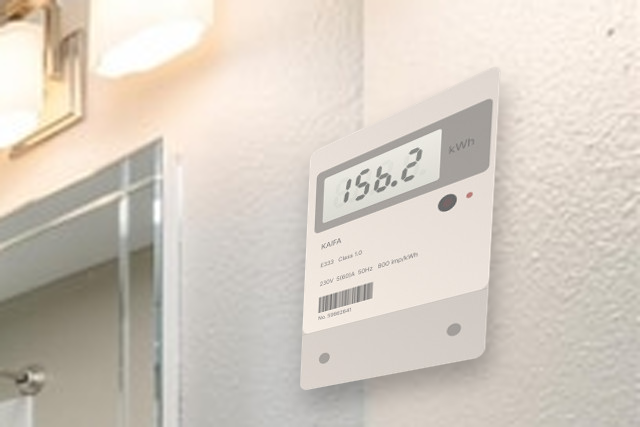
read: {"value": 156.2, "unit": "kWh"}
